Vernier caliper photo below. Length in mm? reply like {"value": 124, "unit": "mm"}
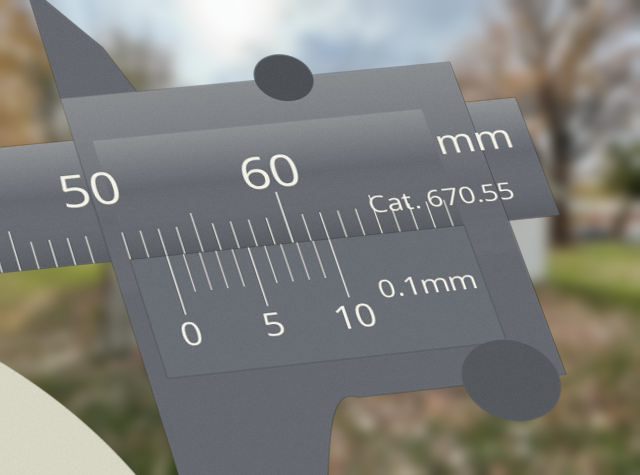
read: {"value": 53.0, "unit": "mm"}
